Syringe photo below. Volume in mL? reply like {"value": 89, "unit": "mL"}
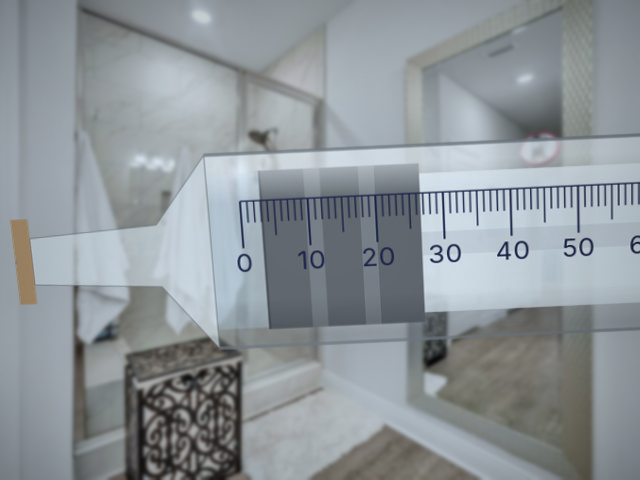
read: {"value": 3, "unit": "mL"}
